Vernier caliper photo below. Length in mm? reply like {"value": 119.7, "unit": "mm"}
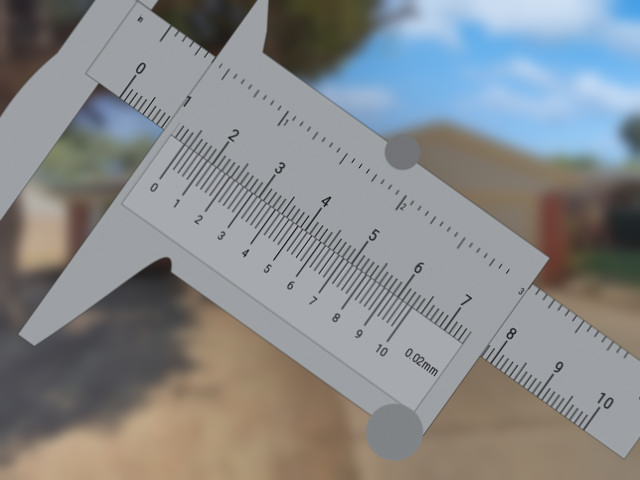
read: {"value": 14.0, "unit": "mm"}
